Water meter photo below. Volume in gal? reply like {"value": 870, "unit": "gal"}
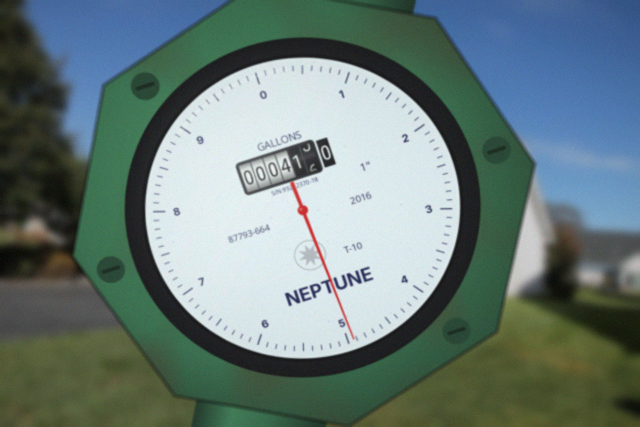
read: {"value": 4154.9, "unit": "gal"}
